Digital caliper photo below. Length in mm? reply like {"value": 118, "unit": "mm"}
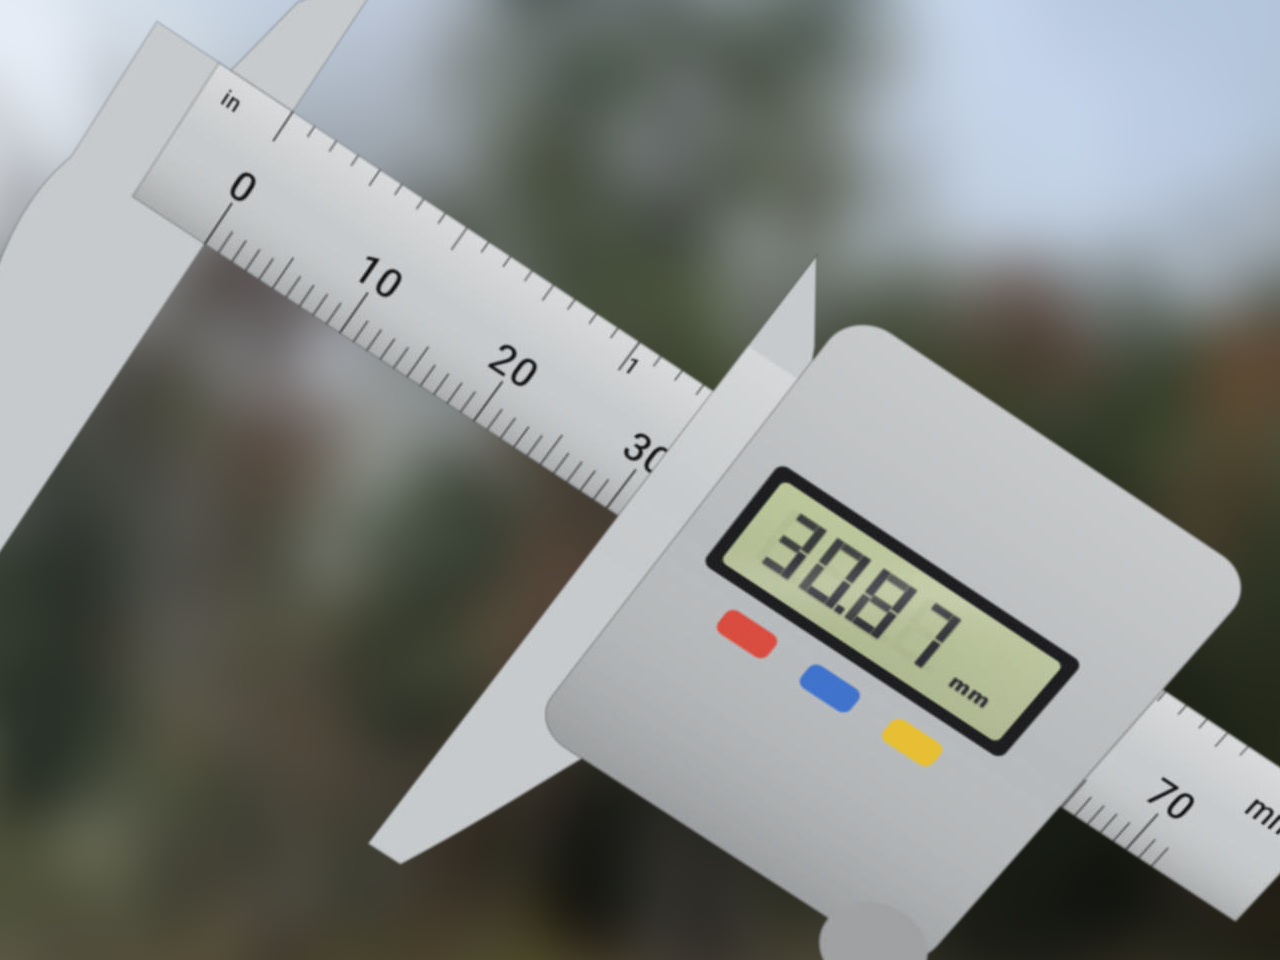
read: {"value": 30.87, "unit": "mm"}
